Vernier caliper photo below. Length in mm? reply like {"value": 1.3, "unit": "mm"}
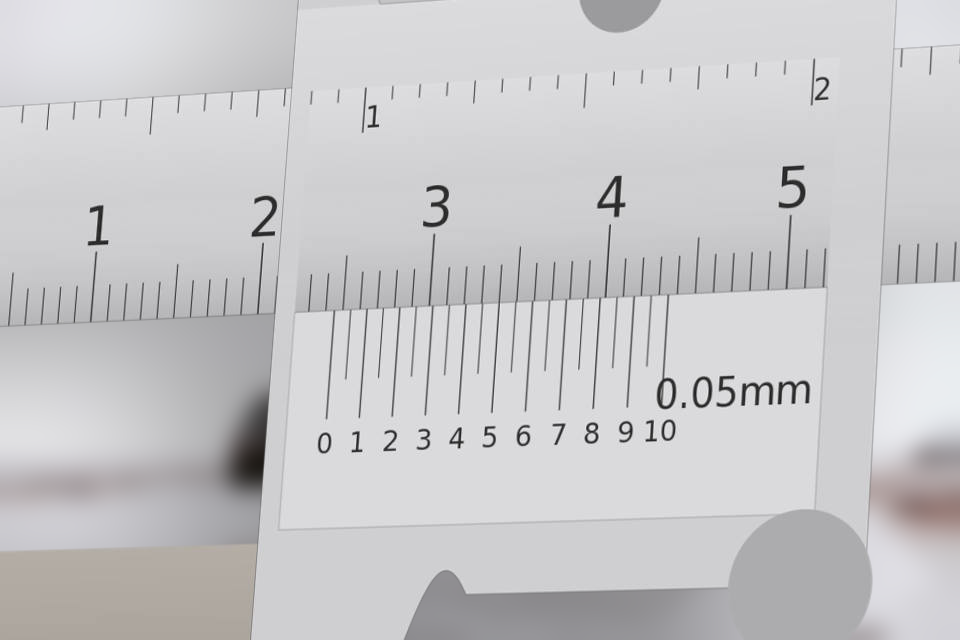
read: {"value": 24.5, "unit": "mm"}
